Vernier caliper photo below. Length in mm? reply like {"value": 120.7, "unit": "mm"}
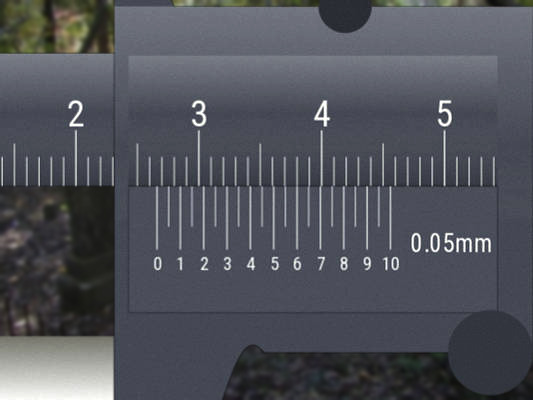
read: {"value": 26.6, "unit": "mm"}
